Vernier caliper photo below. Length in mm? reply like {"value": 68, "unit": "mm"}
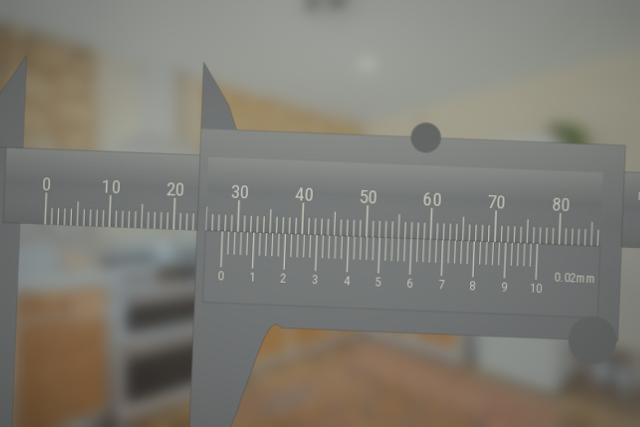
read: {"value": 27.6, "unit": "mm"}
